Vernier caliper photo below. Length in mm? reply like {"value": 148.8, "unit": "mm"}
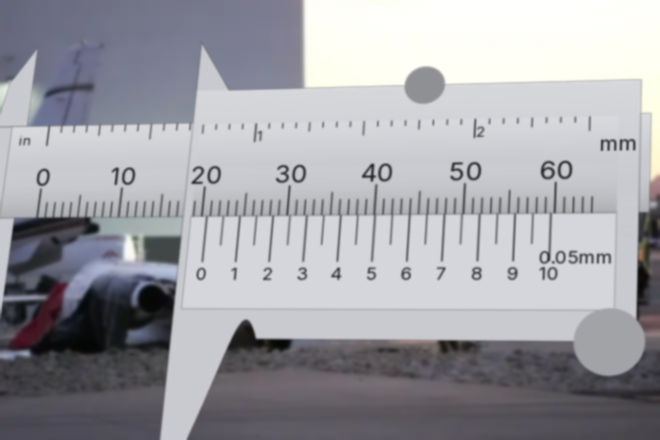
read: {"value": 20.6, "unit": "mm"}
